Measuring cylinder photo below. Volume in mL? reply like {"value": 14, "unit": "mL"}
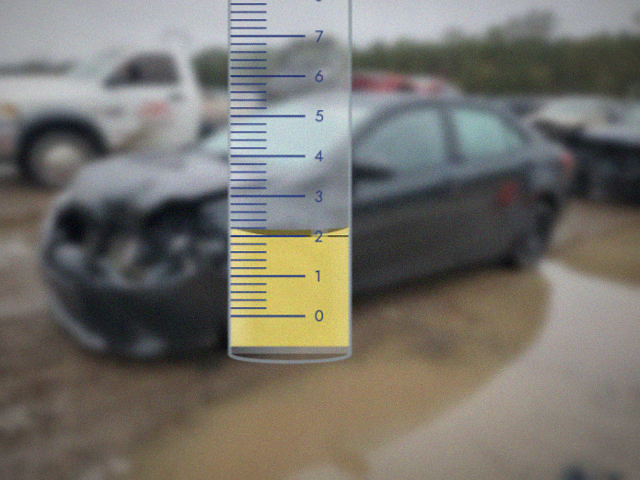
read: {"value": 2, "unit": "mL"}
